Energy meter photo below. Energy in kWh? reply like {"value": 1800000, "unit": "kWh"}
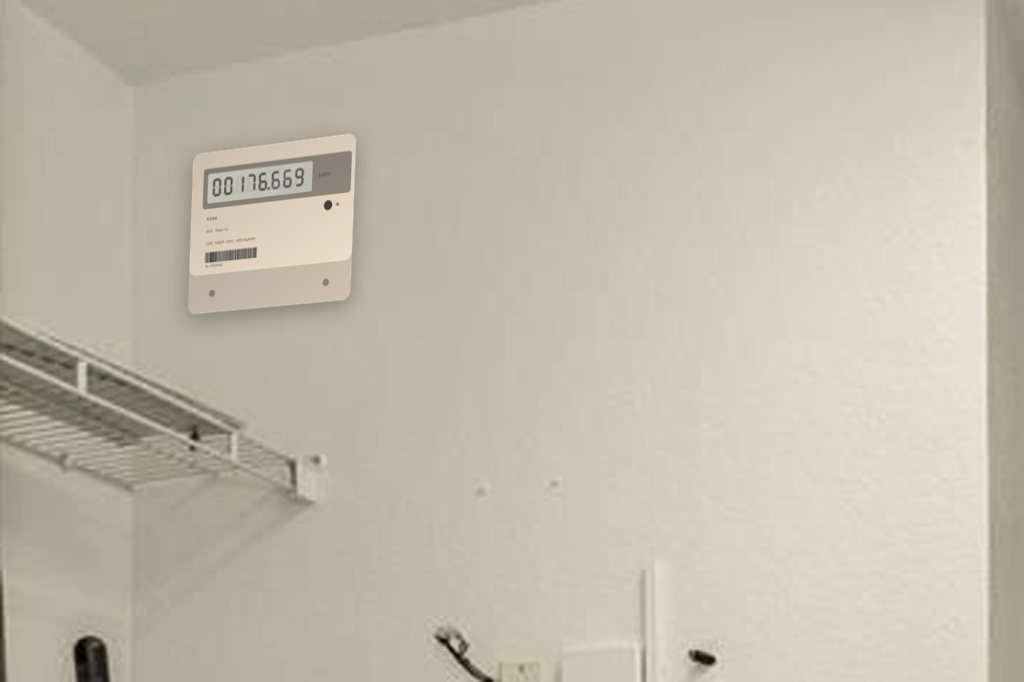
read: {"value": 176.669, "unit": "kWh"}
